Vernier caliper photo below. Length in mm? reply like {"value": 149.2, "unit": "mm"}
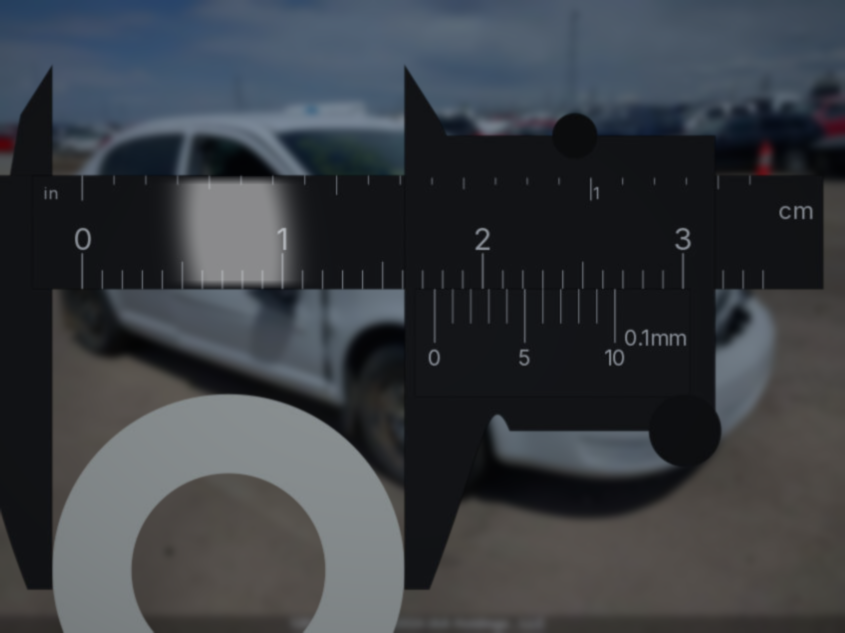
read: {"value": 17.6, "unit": "mm"}
